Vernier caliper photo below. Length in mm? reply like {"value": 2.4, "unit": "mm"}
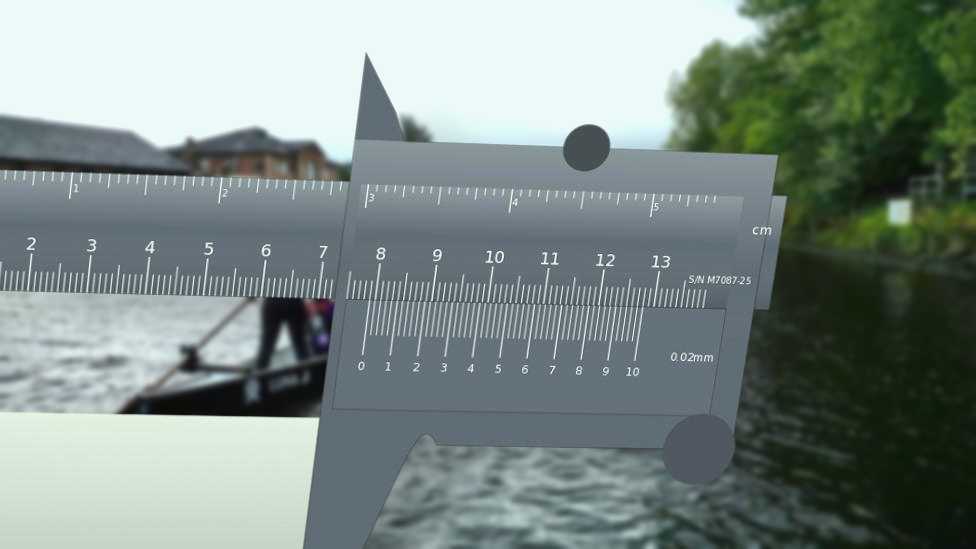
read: {"value": 79.0, "unit": "mm"}
